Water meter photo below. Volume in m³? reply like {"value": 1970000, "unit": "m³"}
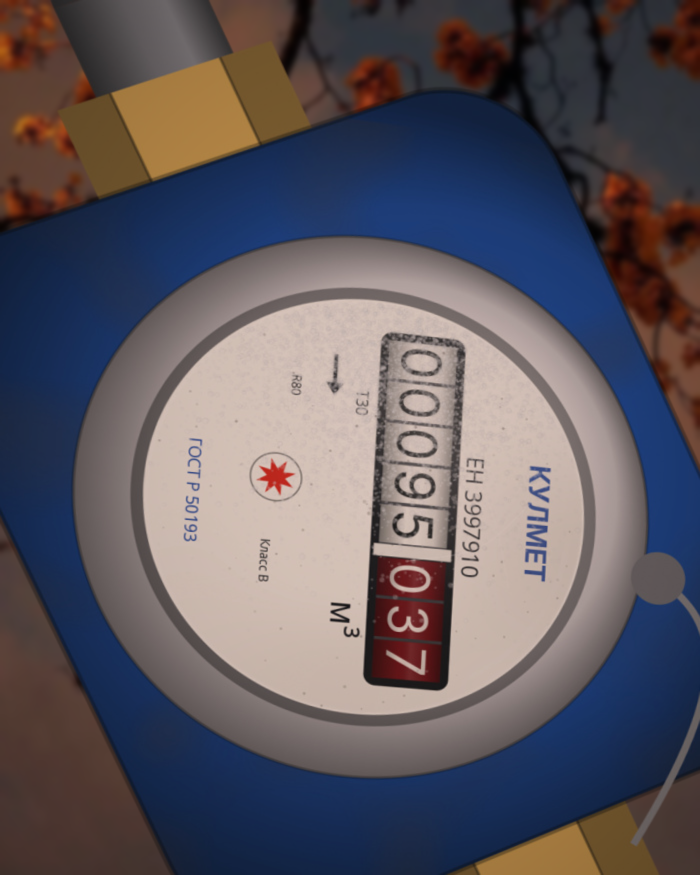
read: {"value": 95.037, "unit": "m³"}
